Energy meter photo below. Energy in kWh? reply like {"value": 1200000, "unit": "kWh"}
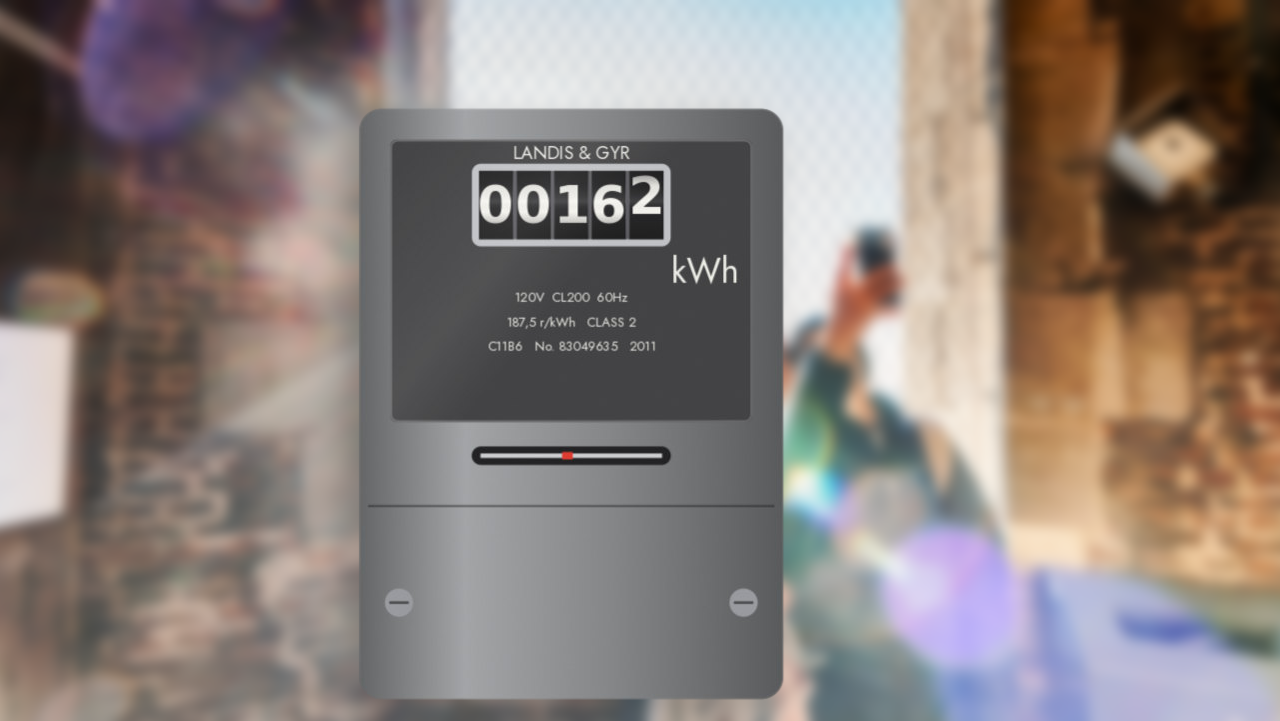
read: {"value": 162, "unit": "kWh"}
